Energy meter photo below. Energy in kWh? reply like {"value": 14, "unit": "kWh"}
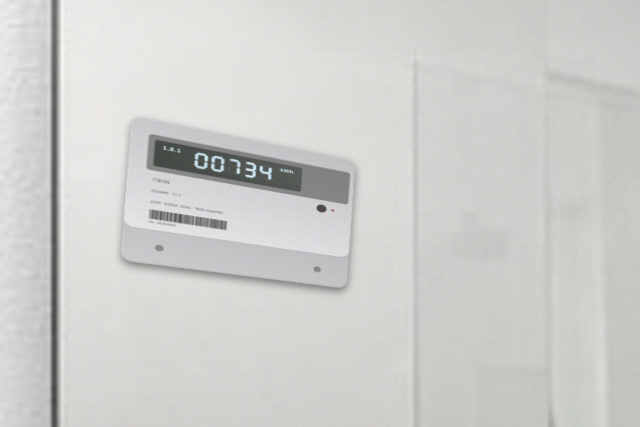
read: {"value": 734, "unit": "kWh"}
